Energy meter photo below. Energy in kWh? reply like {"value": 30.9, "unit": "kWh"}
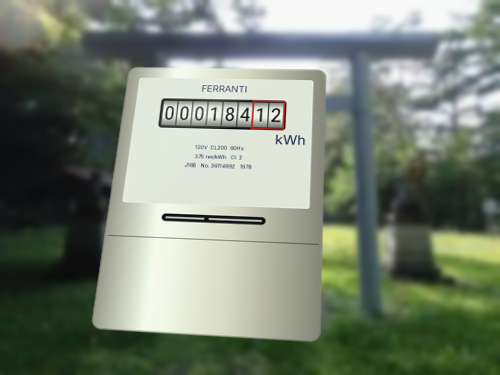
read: {"value": 184.12, "unit": "kWh"}
